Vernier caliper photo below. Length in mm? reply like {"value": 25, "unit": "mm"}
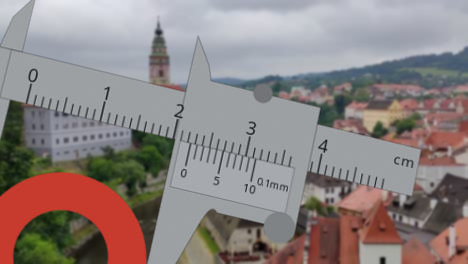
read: {"value": 22.4, "unit": "mm"}
